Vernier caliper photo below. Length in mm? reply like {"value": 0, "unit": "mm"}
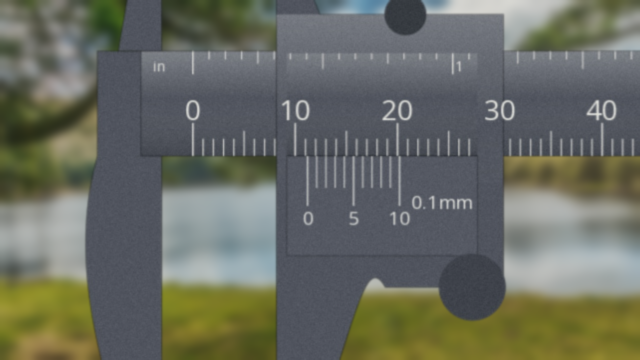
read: {"value": 11.2, "unit": "mm"}
